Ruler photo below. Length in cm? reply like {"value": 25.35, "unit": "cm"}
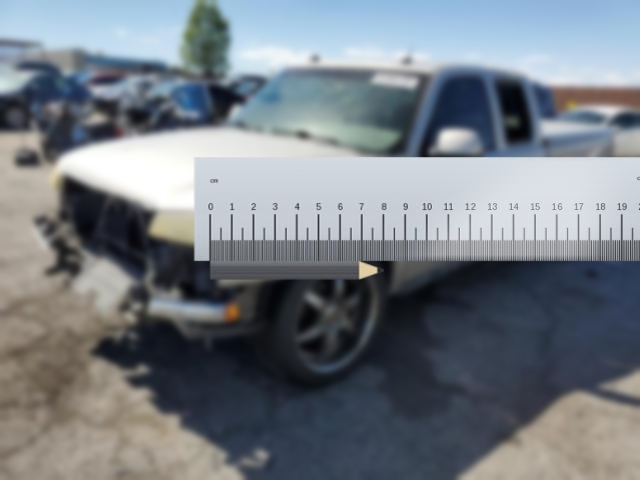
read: {"value": 8, "unit": "cm"}
